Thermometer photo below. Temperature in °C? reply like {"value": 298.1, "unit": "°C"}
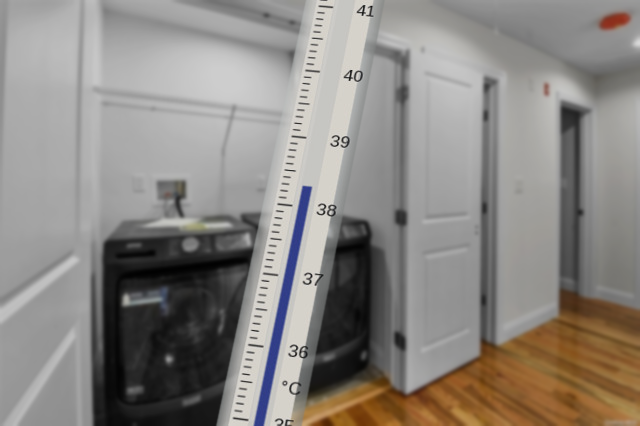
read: {"value": 38.3, "unit": "°C"}
